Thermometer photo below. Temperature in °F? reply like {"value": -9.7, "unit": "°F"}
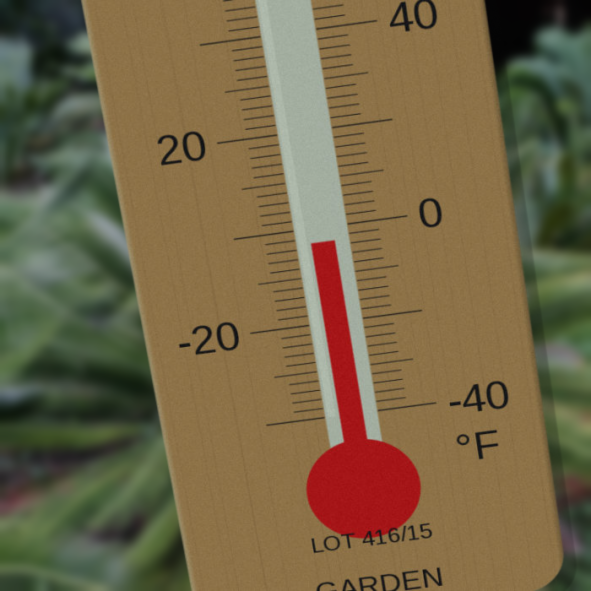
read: {"value": -3, "unit": "°F"}
